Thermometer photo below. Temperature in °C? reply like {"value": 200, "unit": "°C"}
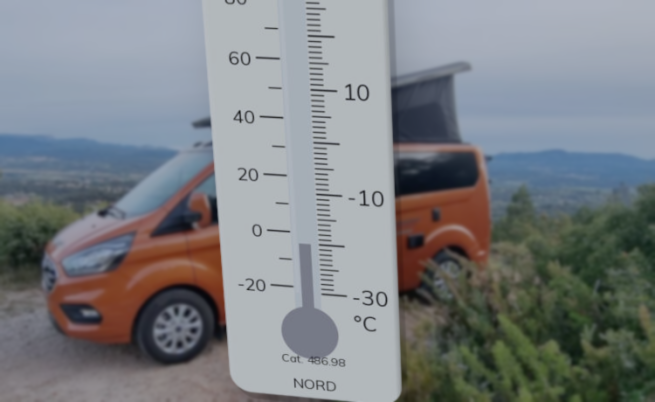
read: {"value": -20, "unit": "°C"}
